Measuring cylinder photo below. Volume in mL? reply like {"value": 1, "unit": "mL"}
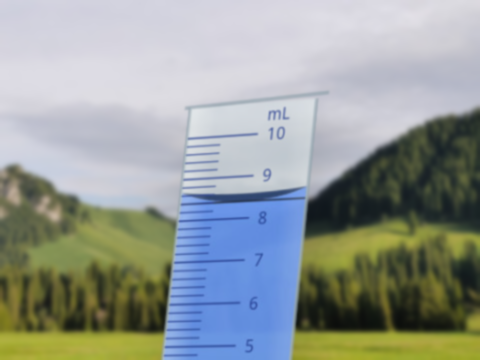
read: {"value": 8.4, "unit": "mL"}
